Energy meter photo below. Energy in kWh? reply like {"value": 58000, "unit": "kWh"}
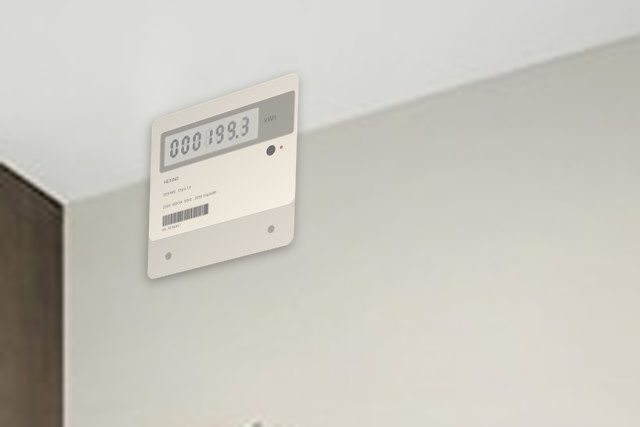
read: {"value": 199.3, "unit": "kWh"}
